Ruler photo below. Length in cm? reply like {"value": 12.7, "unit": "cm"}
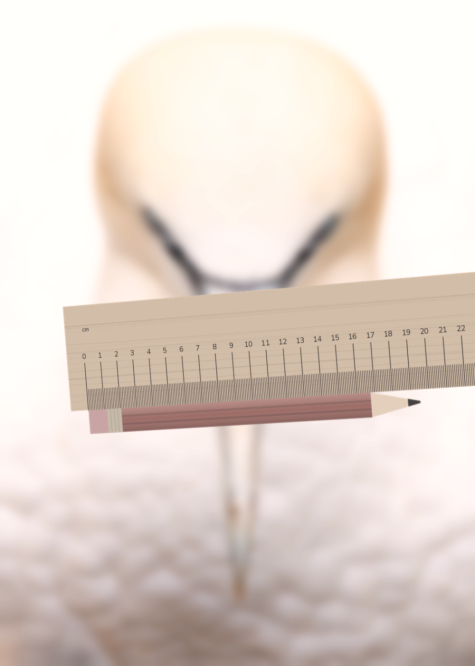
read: {"value": 19.5, "unit": "cm"}
